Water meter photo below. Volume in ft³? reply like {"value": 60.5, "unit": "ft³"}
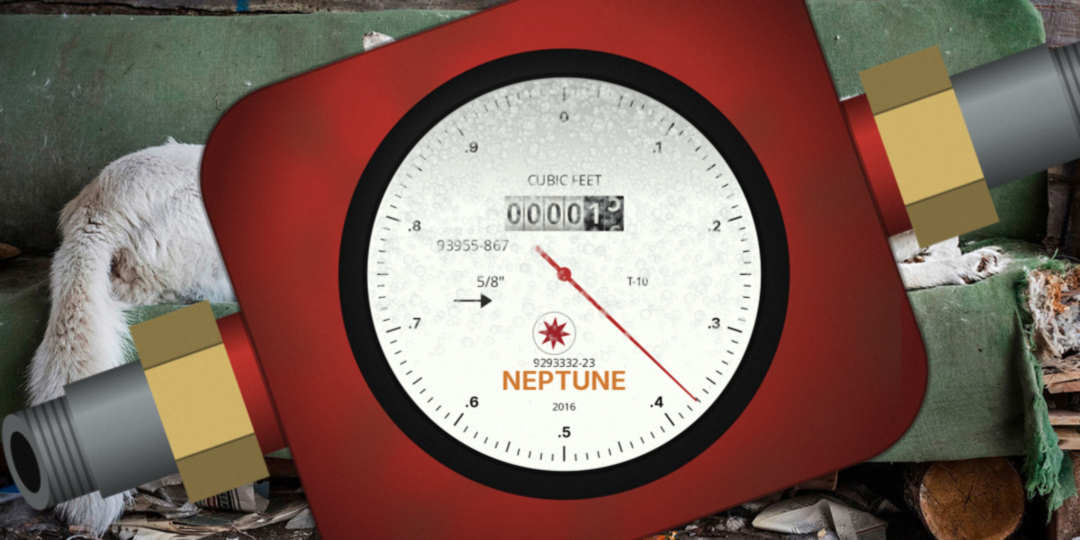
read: {"value": 15.37, "unit": "ft³"}
